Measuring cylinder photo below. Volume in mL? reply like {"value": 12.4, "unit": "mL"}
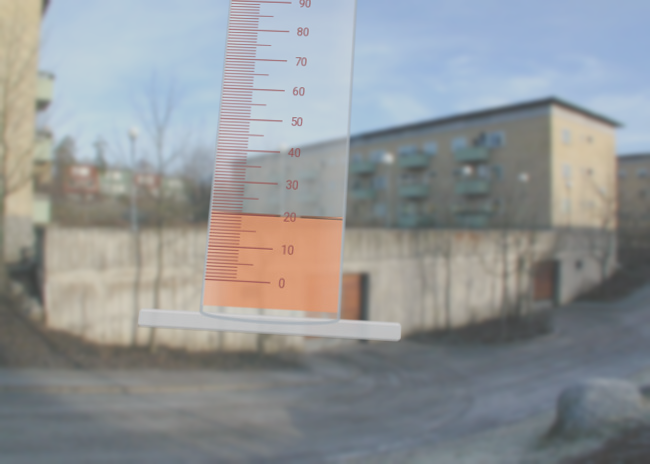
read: {"value": 20, "unit": "mL"}
